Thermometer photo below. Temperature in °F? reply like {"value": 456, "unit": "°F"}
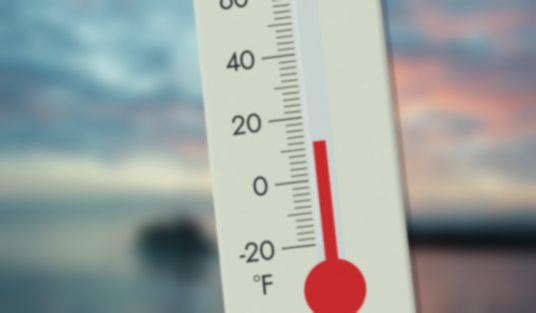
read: {"value": 12, "unit": "°F"}
